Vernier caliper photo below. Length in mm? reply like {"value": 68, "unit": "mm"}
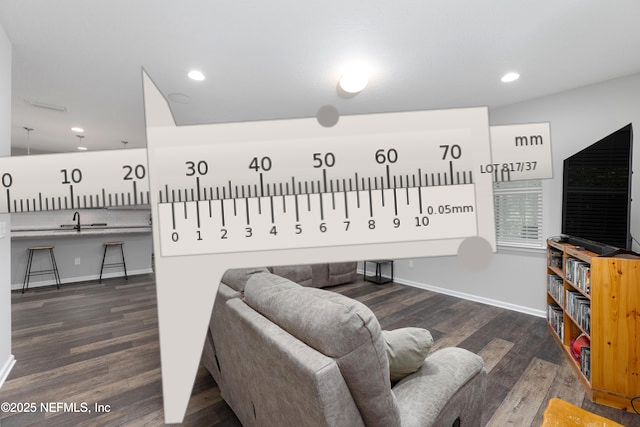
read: {"value": 25.8, "unit": "mm"}
